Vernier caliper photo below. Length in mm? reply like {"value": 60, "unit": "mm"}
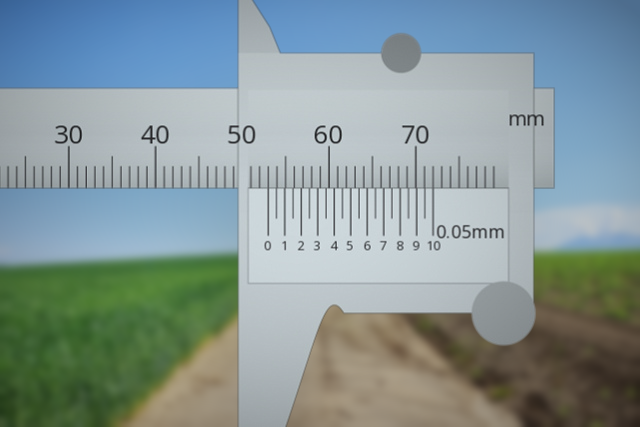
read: {"value": 53.0, "unit": "mm"}
